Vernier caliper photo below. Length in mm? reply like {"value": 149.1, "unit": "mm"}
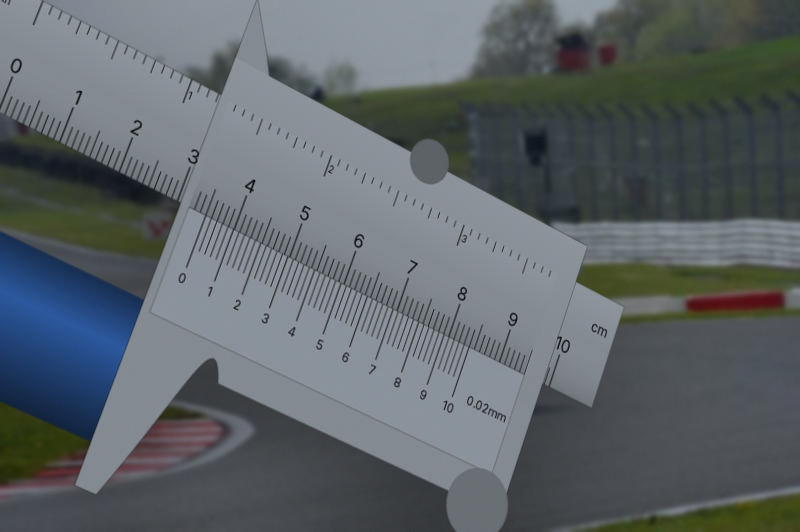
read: {"value": 35.0, "unit": "mm"}
